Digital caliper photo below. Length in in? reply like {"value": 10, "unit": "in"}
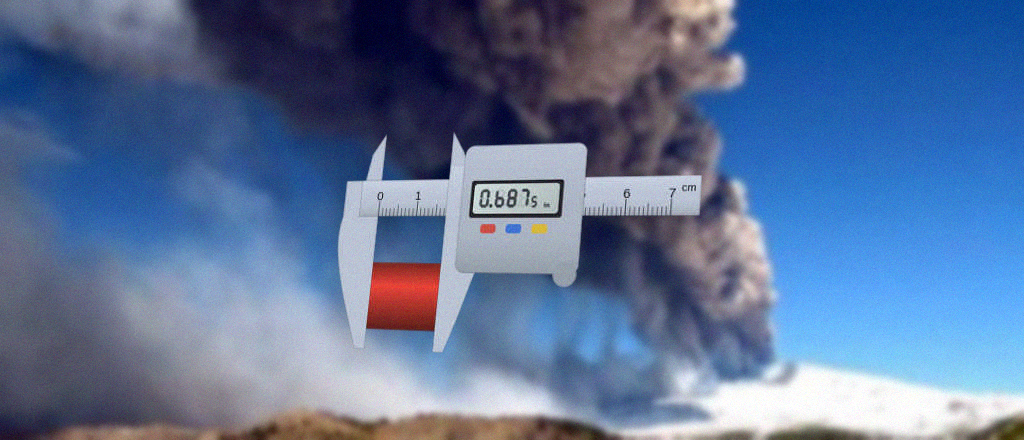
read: {"value": 0.6875, "unit": "in"}
